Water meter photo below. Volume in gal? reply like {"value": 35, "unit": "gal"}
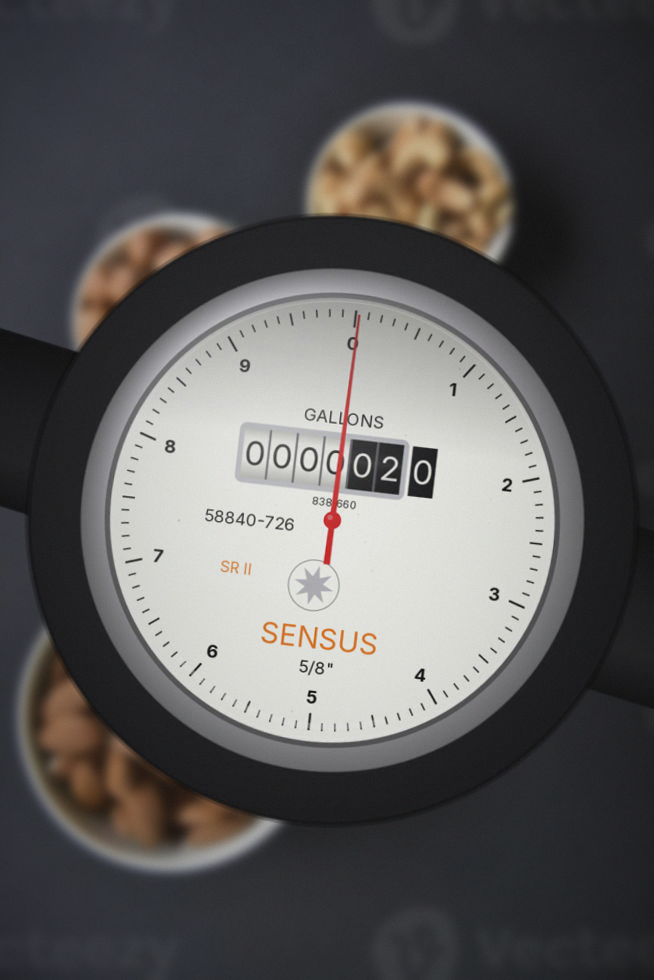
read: {"value": 20.0, "unit": "gal"}
